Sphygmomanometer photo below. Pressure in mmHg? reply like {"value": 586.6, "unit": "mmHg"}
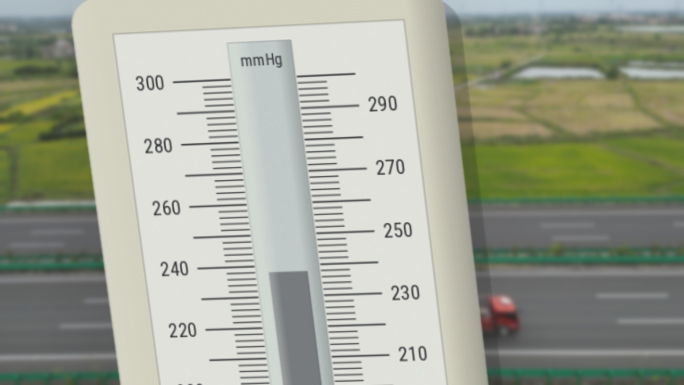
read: {"value": 238, "unit": "mmHg"}
